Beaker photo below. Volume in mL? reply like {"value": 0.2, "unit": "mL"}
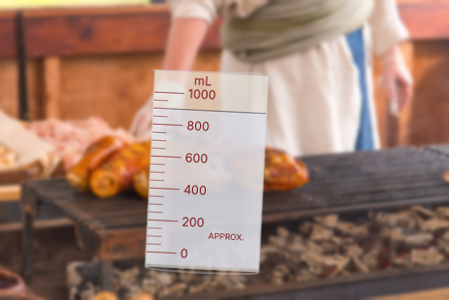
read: {"value": 900, "unit": "mL"}
